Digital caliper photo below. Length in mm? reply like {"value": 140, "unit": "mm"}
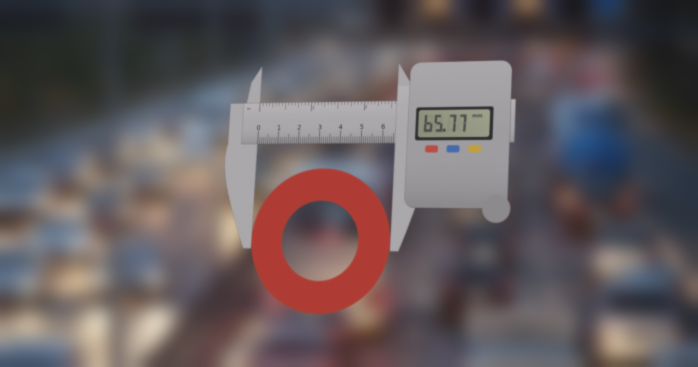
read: {"value": 65.77, "unit": "mm"}
